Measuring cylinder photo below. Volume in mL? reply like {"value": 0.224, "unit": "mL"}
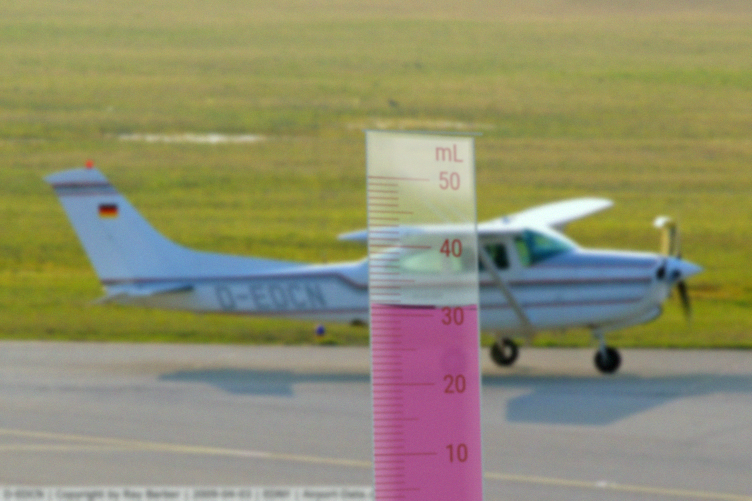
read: {"value": 31, "unit": "mL"}
